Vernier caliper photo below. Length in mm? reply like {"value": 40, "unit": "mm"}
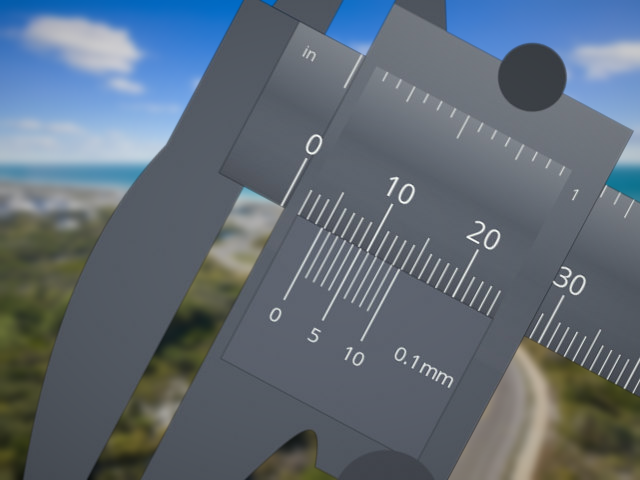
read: {"value": 4.8, "unit": "mm"}
